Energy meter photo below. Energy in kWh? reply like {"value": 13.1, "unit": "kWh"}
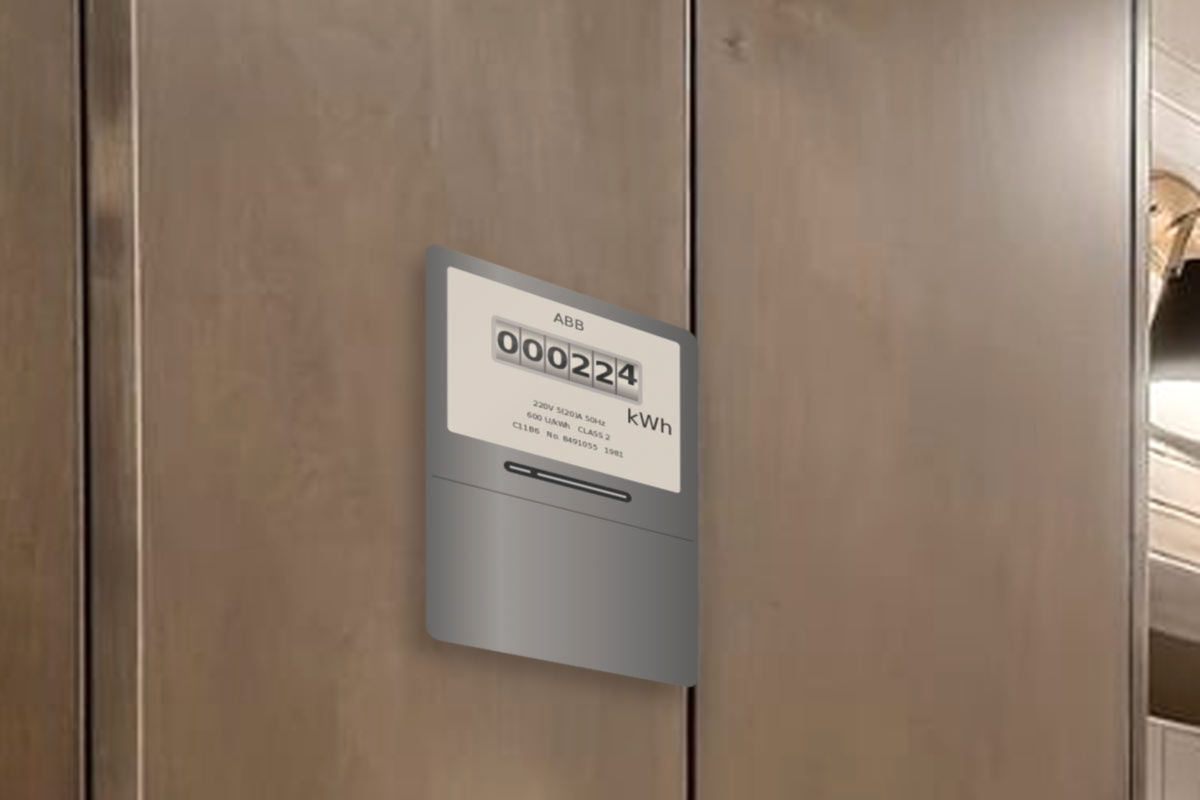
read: {"value": 224, "unit": "kWh"}
